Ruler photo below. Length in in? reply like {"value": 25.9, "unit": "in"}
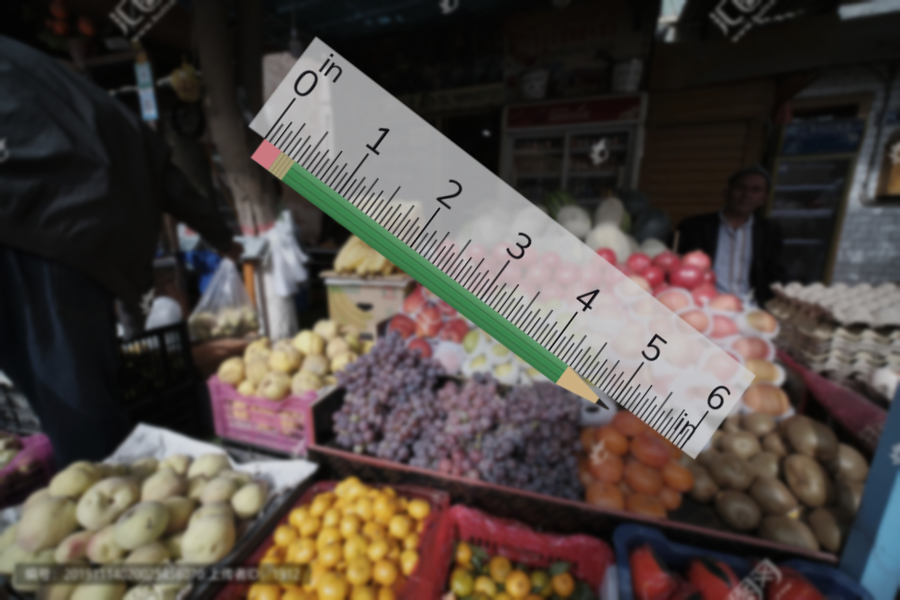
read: {"value": 5, "unit": "in"}
